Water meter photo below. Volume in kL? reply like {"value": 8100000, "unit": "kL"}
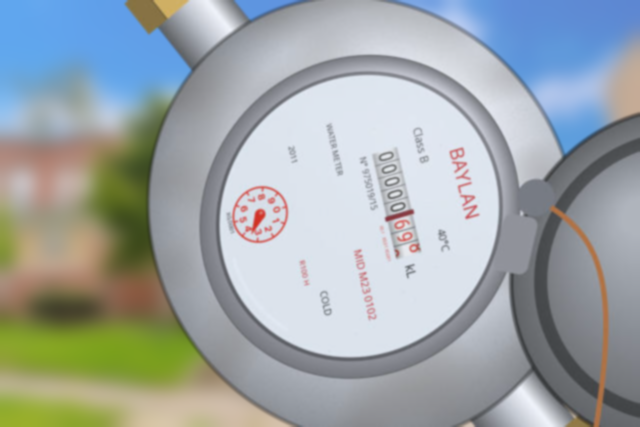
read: {"value": 0.6983, "unit": "kL"}
